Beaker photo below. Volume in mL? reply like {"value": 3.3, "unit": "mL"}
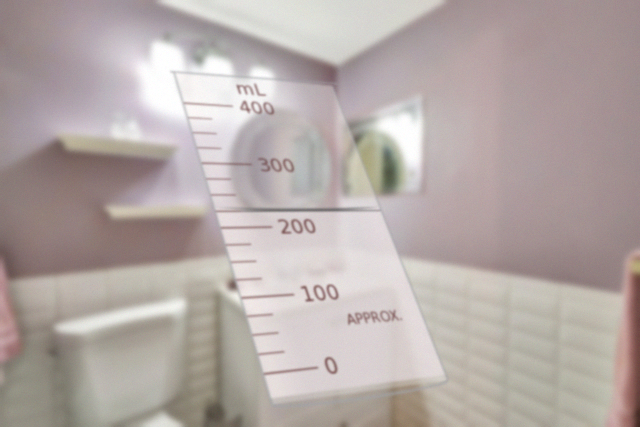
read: {"value": 225, "unit": "mL"}
